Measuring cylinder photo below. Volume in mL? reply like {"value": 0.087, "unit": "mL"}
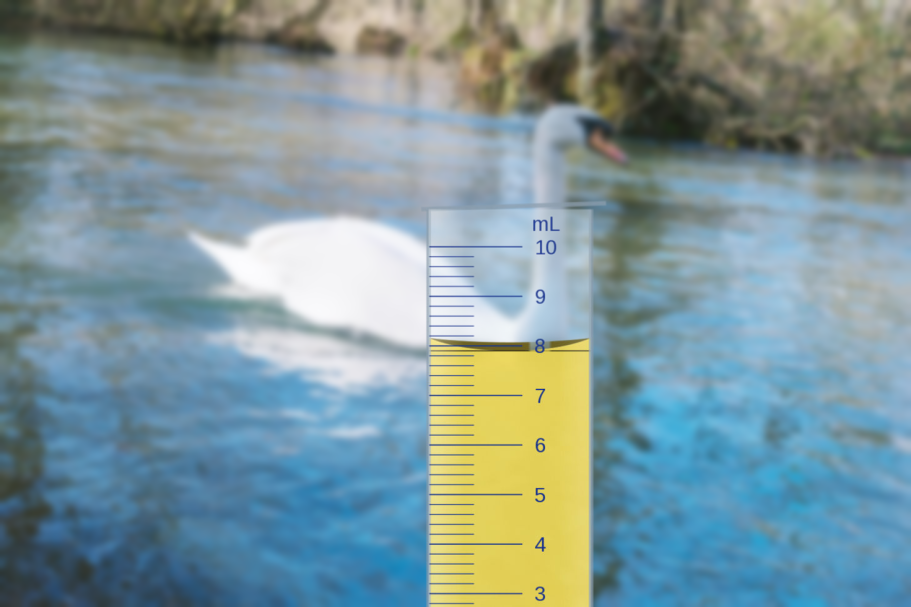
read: {"value": 7.9, "unit": "mL"}
